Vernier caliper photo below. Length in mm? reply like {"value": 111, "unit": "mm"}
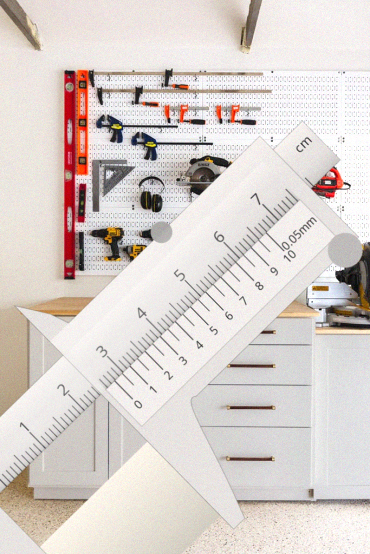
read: {"value": 27.8, "unit": "mm"}
